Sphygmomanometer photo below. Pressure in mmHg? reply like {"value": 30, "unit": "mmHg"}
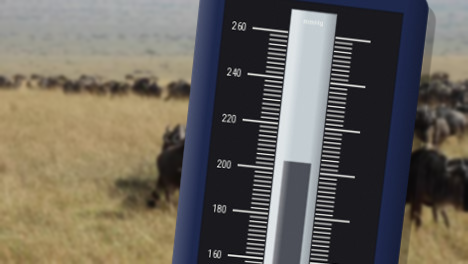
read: {"value": 204, "unit": "mmHg"}
